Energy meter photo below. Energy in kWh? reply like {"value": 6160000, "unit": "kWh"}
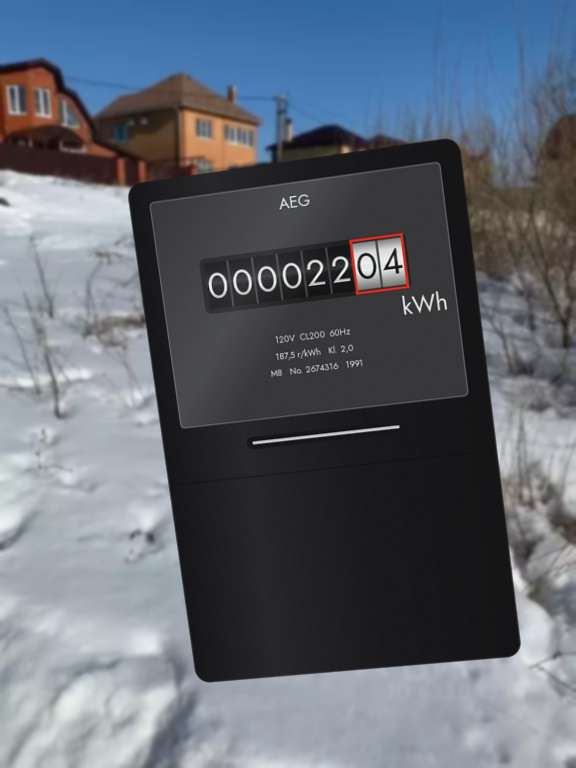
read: {"value": 22.04, "unit": "kWh"}
